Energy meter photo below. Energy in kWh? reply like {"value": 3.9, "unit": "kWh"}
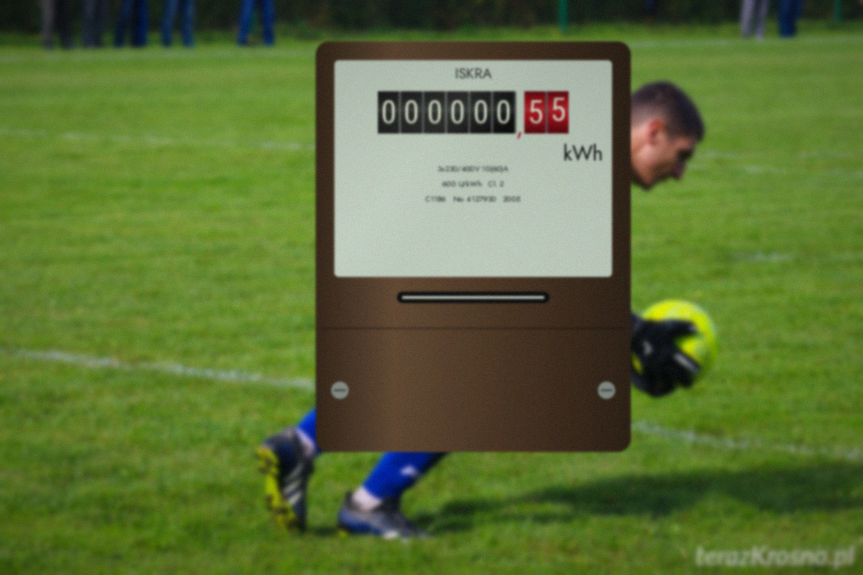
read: {"value": 0.55, "unit": "kWh"}
